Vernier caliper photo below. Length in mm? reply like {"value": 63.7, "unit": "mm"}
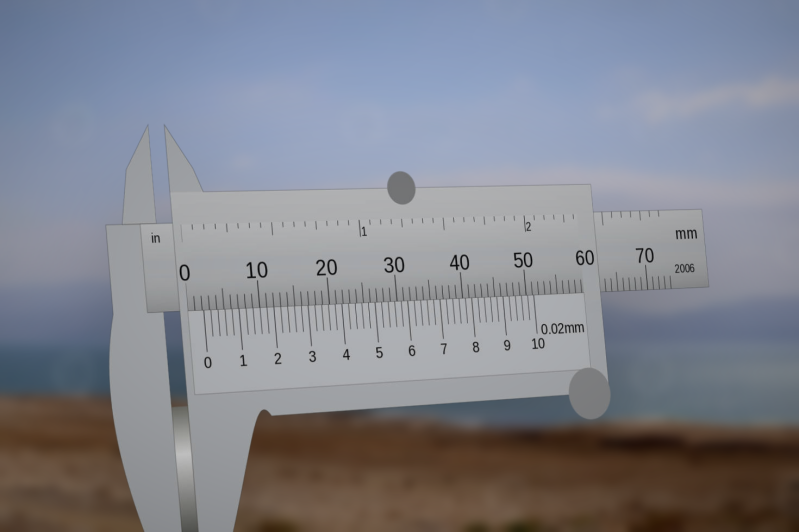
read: {"value": 2.2, "unit": "mm"}
